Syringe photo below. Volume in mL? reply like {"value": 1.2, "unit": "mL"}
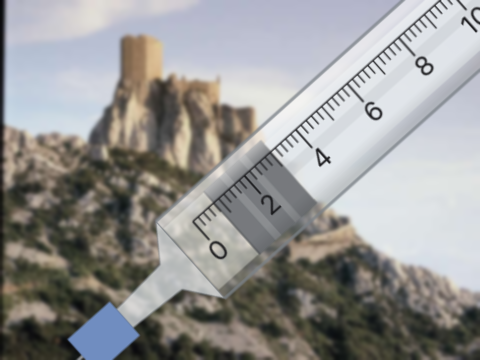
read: {"value": 0.8, "unit": "mL"}
